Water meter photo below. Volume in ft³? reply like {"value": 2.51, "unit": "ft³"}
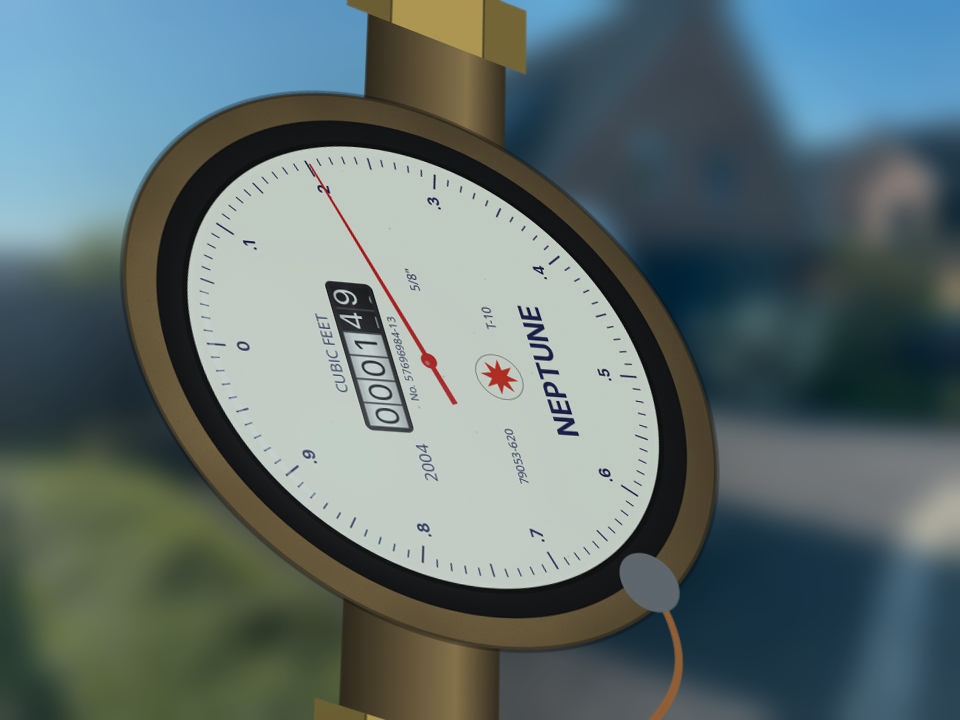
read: {"value": 149.20, "unit": "ft³"}
